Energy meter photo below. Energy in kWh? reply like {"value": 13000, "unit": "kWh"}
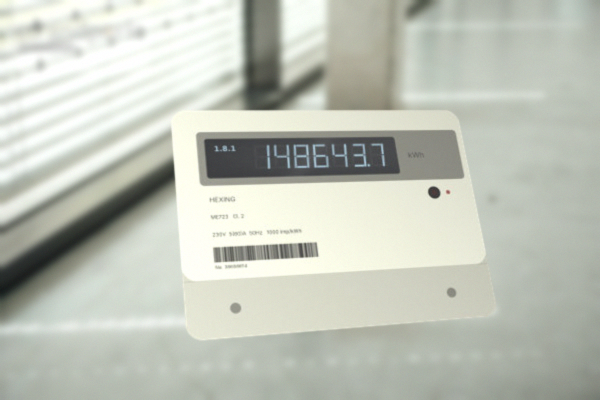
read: {"value": 148643.7, "unit": "kWh"}
